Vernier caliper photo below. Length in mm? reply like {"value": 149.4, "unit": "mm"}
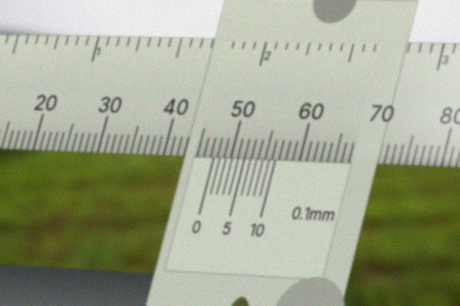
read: {"value": 47.5, "unit": "mm"}
